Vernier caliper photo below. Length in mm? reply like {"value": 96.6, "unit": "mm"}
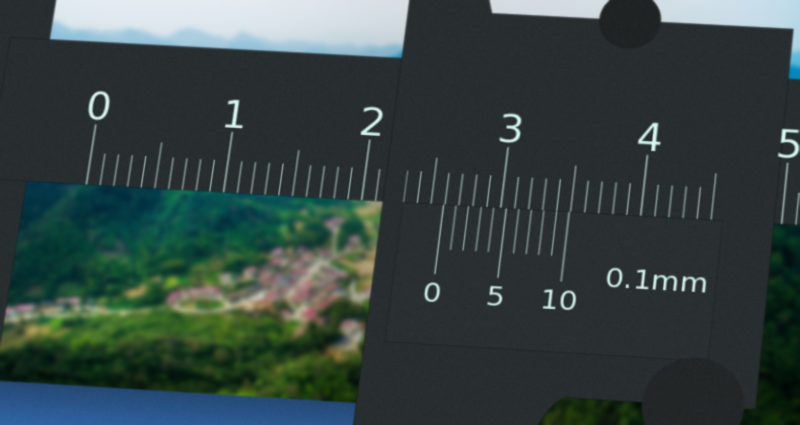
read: {"value": 25.9, "unit": "mm"}
